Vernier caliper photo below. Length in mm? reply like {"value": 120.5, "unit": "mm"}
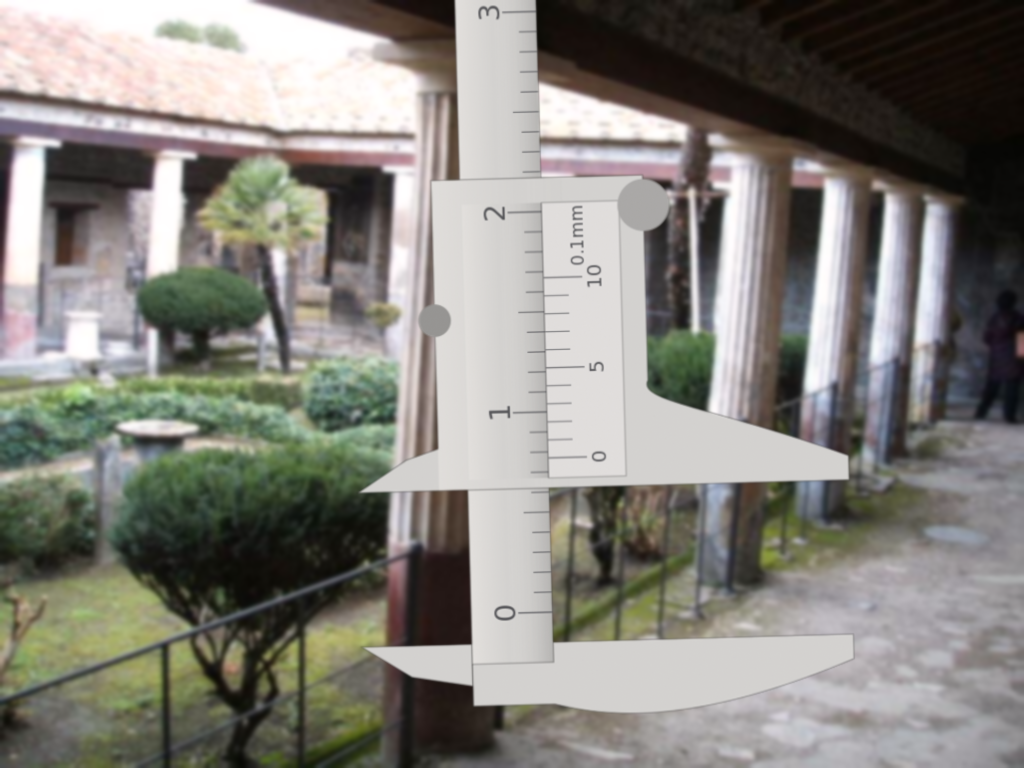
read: {"value": 7.7, "unit": "mm"}
